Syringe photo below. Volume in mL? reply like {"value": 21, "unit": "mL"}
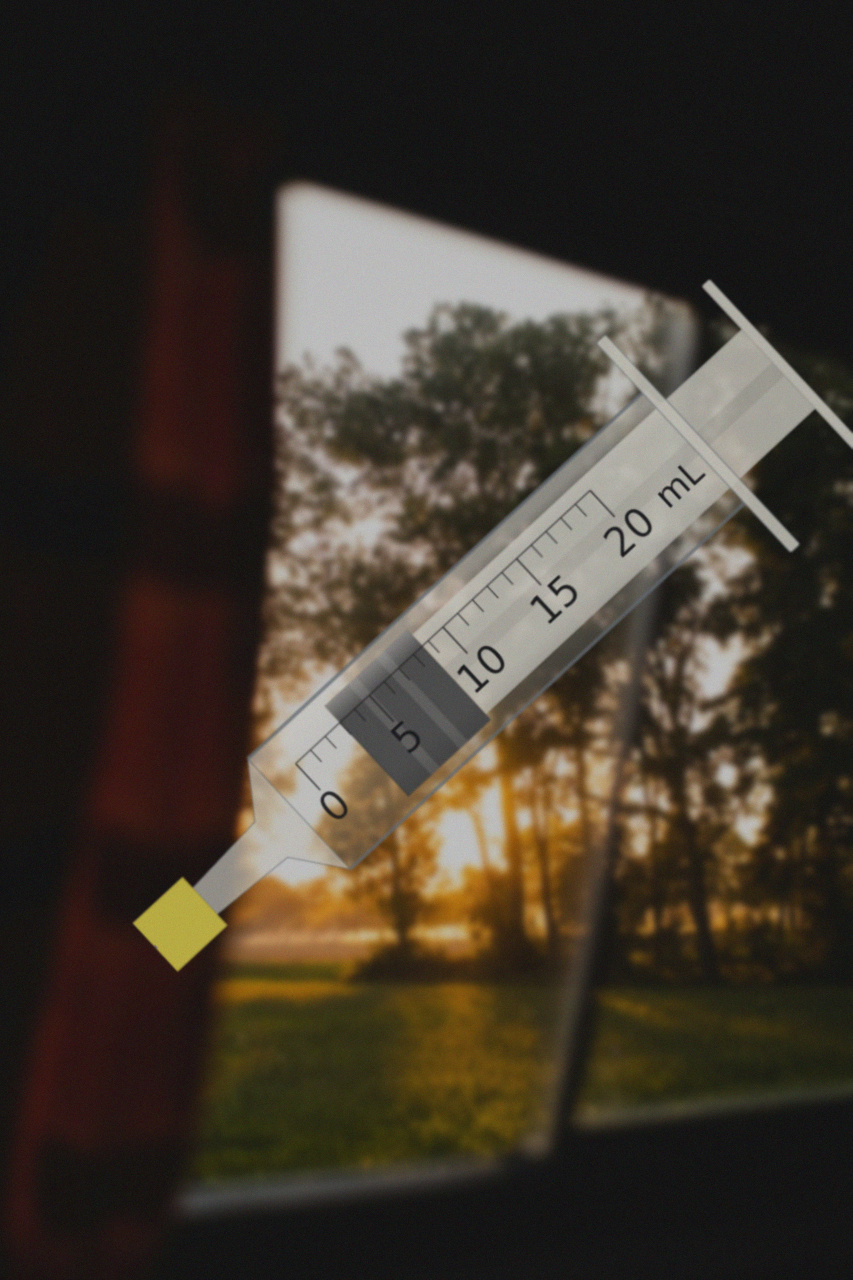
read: {"value": 3, "unit": "mL"}
